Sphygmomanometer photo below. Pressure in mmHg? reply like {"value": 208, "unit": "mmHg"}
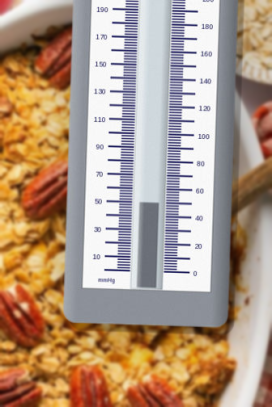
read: {"value": 50, "unit": "mmHg"}
